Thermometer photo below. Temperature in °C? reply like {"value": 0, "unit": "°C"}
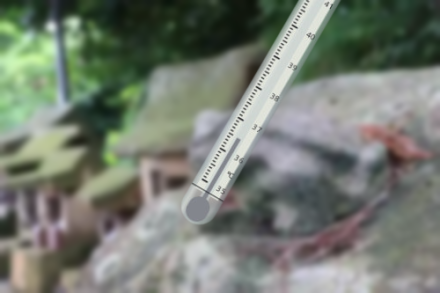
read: {"value": 36.5, "unit": "°C"}
